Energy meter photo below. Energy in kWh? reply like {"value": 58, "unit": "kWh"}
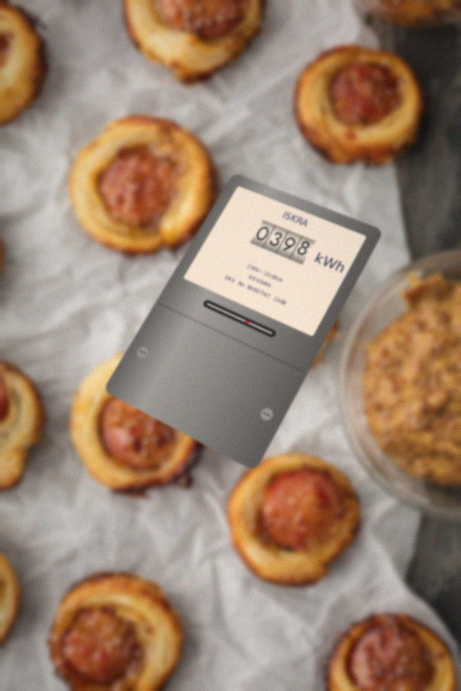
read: {"value": 398, "unit": "kWh"}
